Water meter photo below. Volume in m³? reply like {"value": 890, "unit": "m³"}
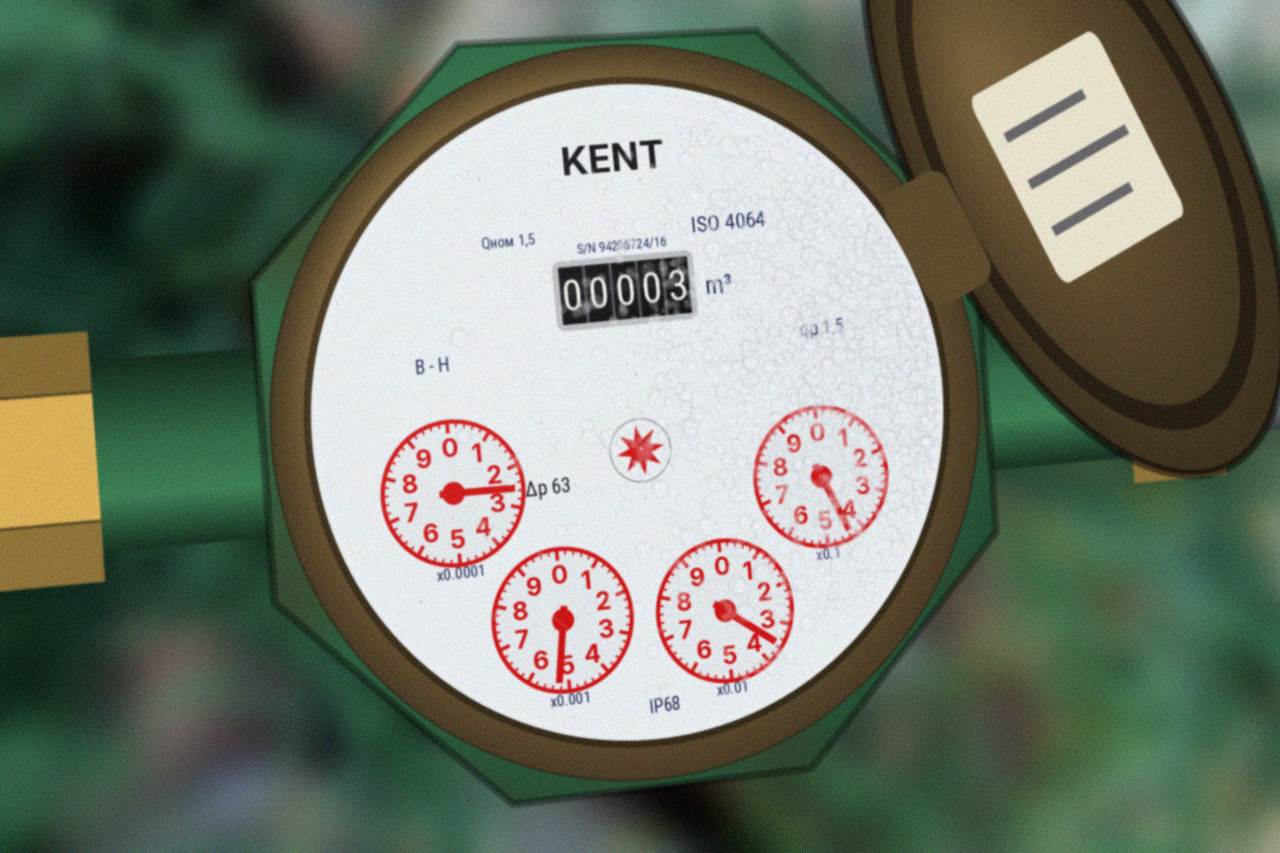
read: {"value": 3.4352, "unit": "m³"}
